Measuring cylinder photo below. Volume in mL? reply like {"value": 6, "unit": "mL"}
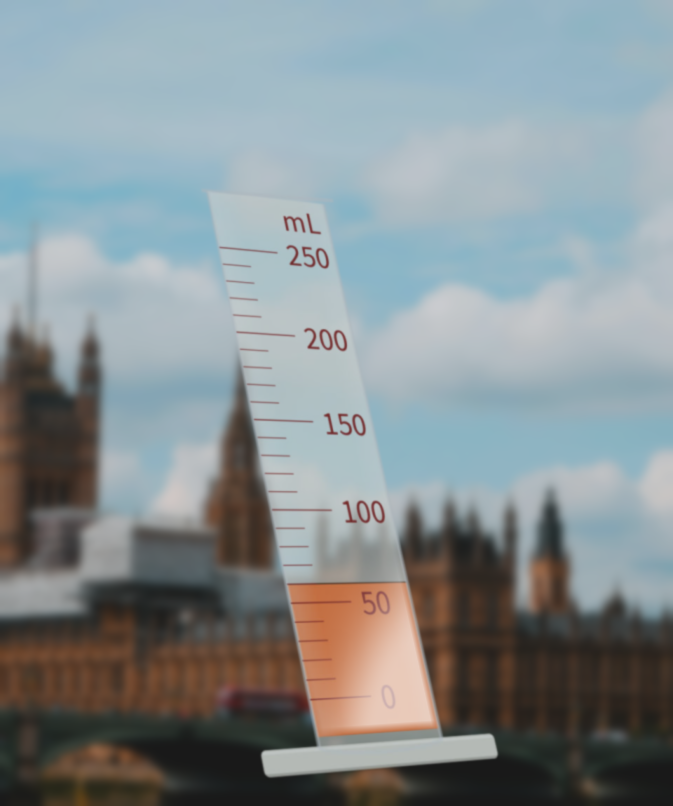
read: {"value": 60, "unit": "mL"}
